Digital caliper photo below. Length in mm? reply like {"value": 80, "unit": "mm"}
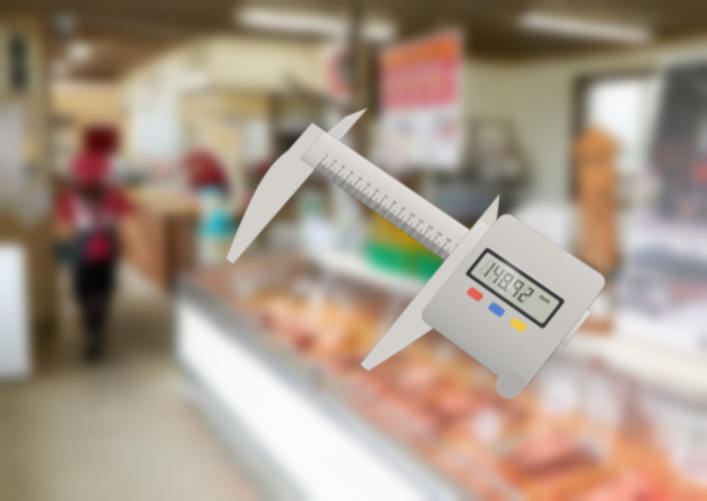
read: {"value": 148.92, "unit": "mm"}
